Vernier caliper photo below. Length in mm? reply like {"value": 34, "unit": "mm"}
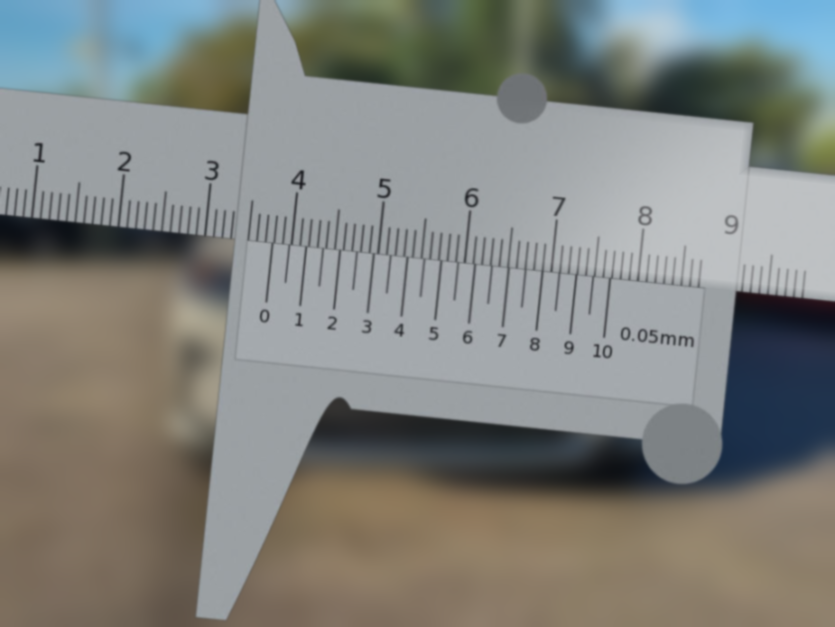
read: {"value": 37.8, "unit": "mm"}
